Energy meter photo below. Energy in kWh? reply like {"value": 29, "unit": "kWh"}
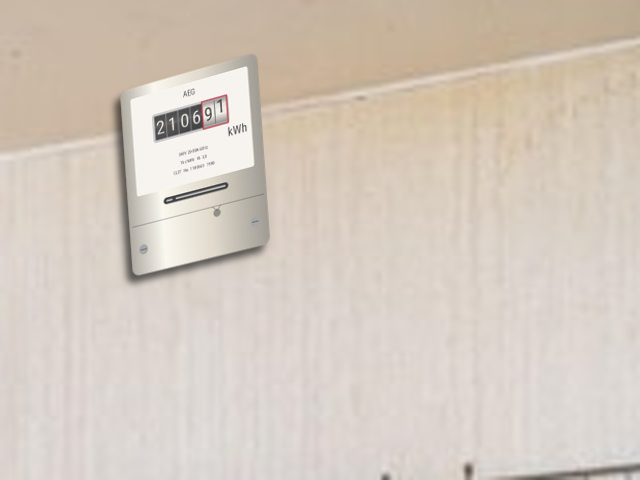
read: {"value": 2106.91, "unit": "kWh"}
